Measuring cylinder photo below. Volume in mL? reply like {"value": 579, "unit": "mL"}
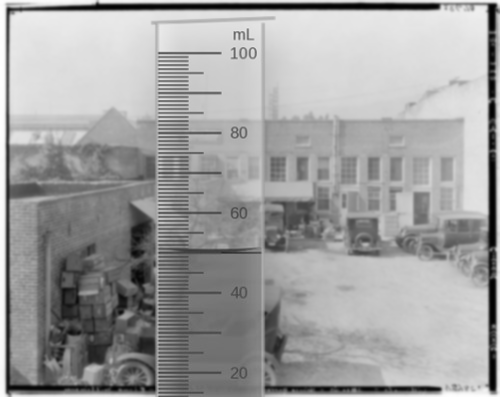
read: {"value": 50, "unit": "mL"}
